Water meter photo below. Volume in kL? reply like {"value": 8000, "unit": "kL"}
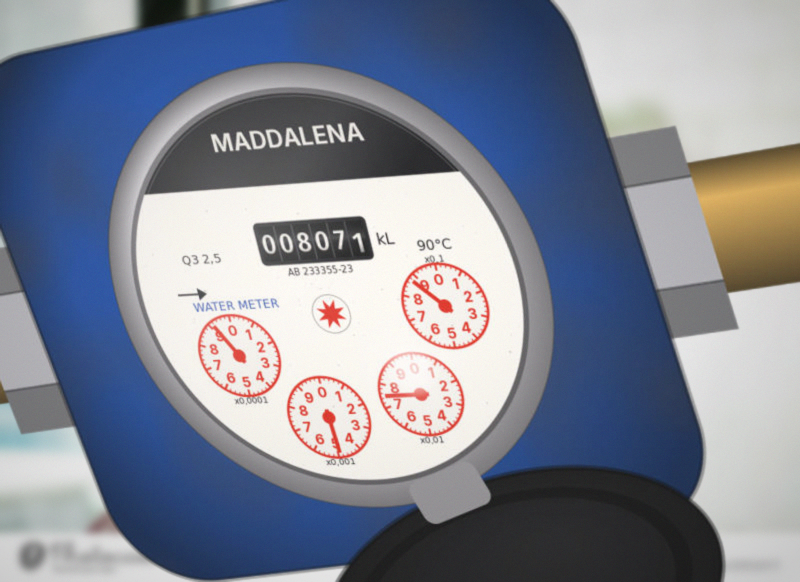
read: {"value": 8070.8749, "unit": "kL"}
